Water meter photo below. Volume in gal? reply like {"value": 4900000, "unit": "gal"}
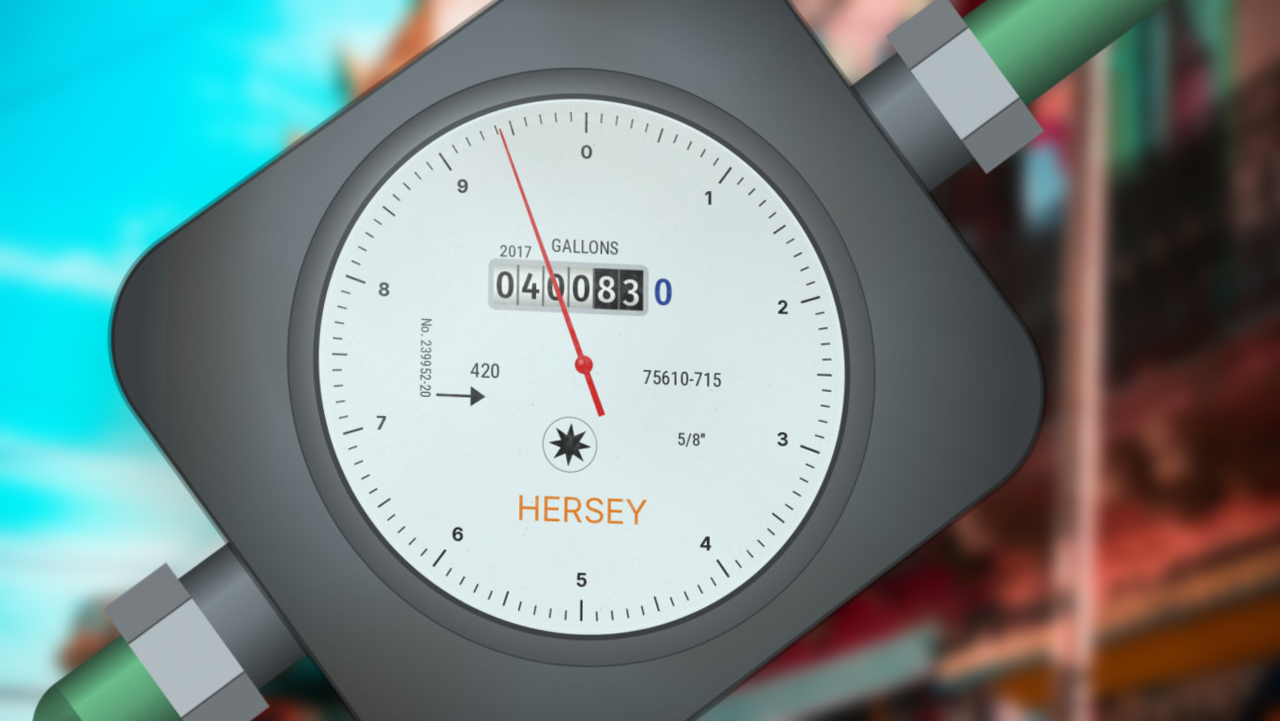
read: {"value": 400829.4, "unit": "gal"}
